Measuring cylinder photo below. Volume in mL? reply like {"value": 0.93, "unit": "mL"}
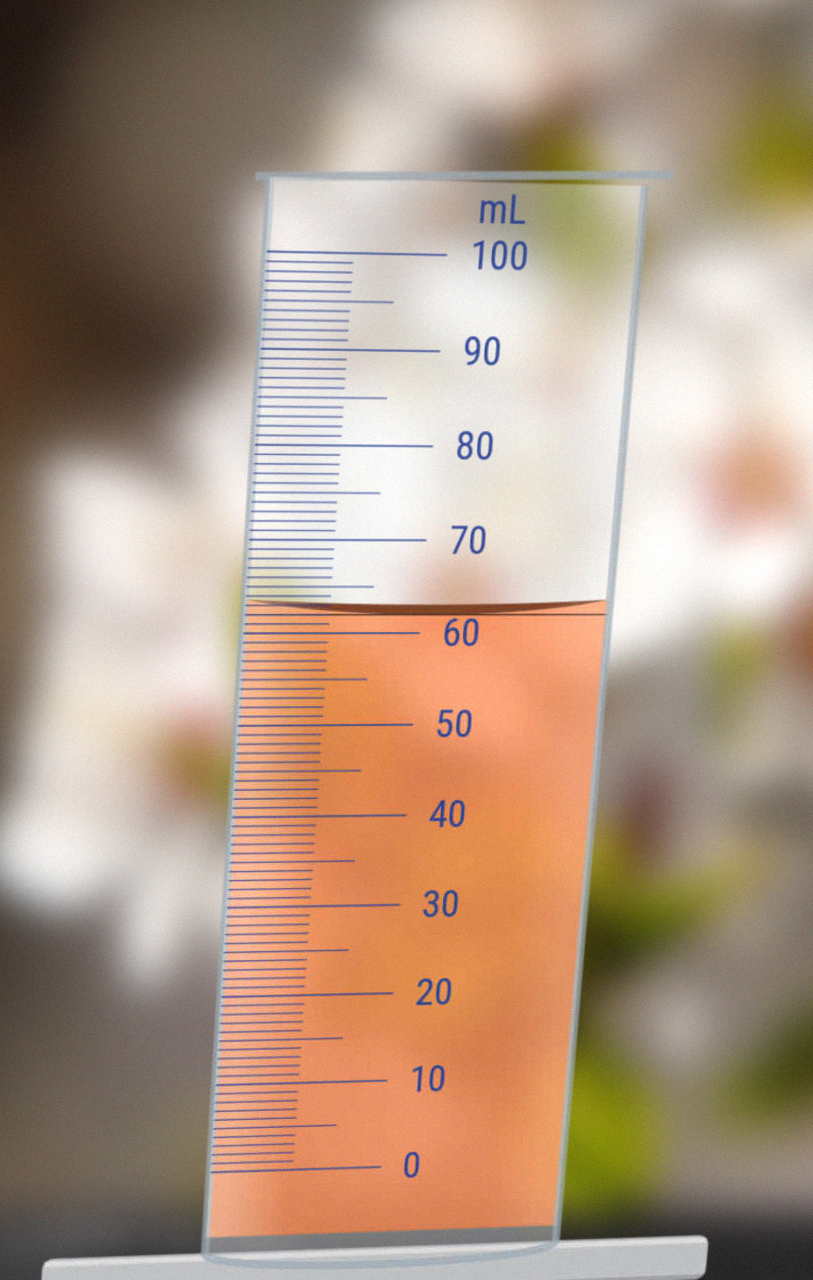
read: {"value": 62, "unit": "mL"}
